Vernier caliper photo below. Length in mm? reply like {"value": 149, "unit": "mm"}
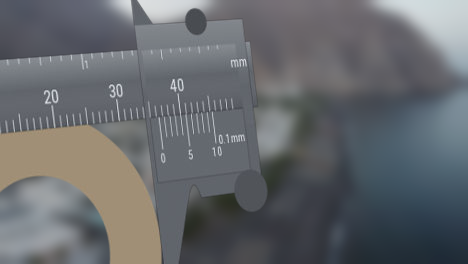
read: {"value": 36.4, "unit": "mm"}
